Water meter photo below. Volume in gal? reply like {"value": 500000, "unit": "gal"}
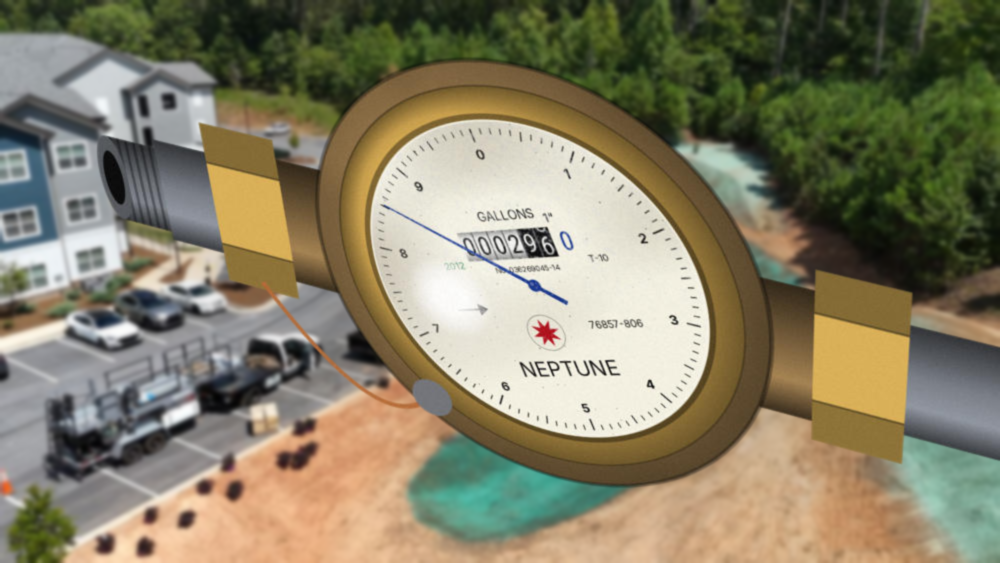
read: {"value": 2958.5, "unit": "gal"}
